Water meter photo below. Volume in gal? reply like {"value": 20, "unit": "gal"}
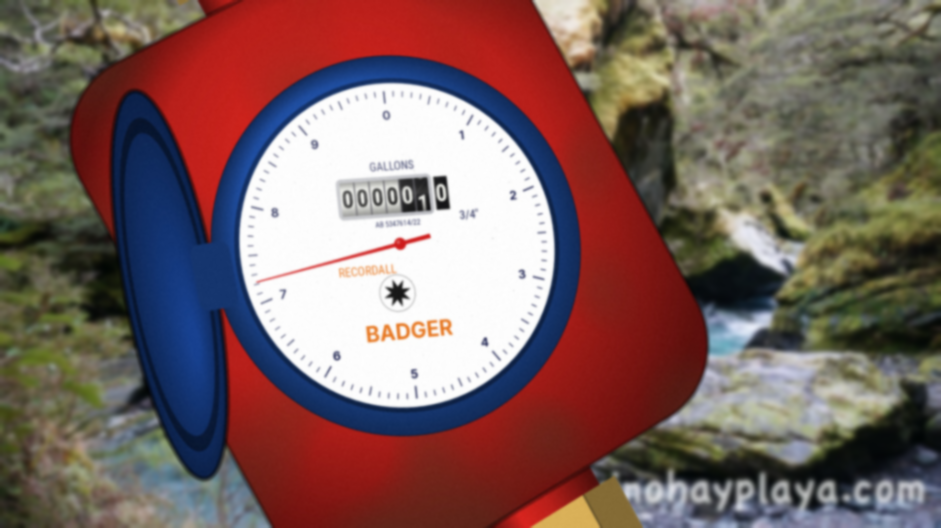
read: {"value": 7.2, "unit": "gal"}
